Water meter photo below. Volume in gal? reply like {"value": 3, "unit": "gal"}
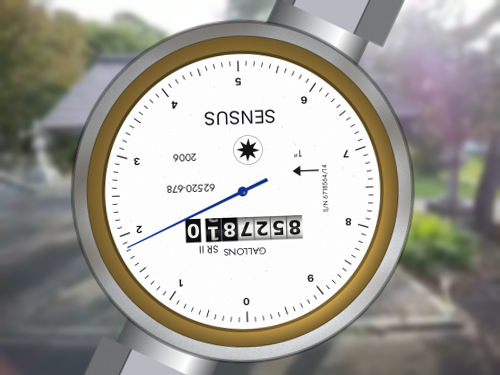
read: {"value": 8527811.8, "unit": "gal"}
